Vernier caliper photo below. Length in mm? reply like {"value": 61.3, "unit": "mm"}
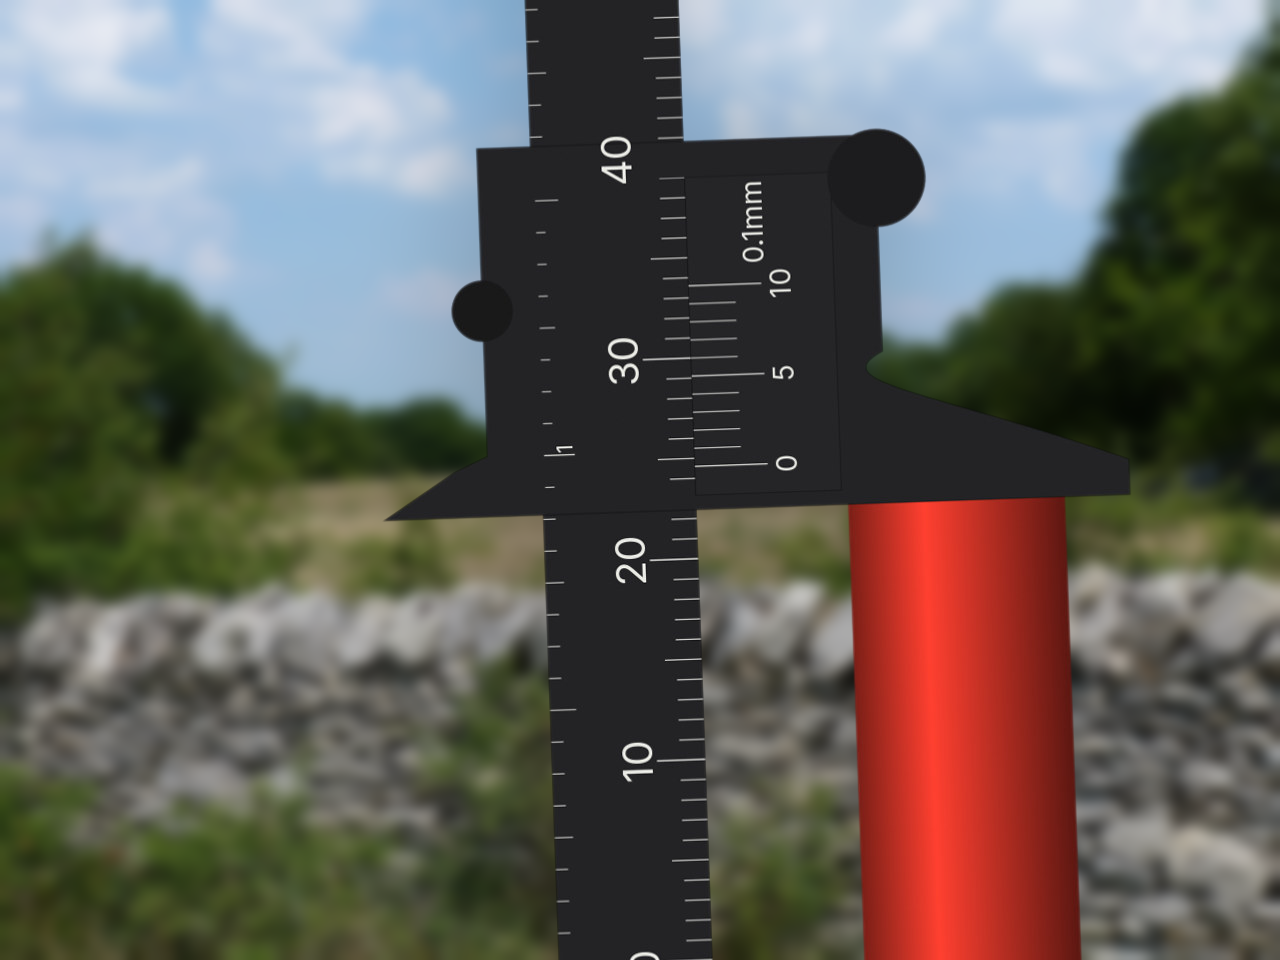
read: {"value": 24.6, "unit": "mm"}
